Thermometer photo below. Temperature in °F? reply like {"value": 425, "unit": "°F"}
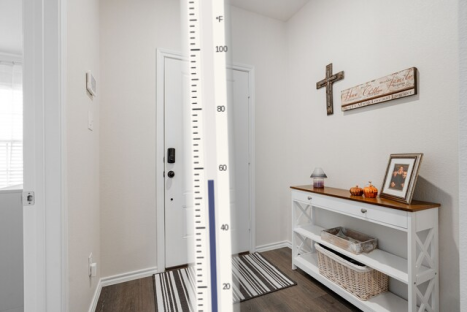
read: {"value": 56, "unit": "°F"}
